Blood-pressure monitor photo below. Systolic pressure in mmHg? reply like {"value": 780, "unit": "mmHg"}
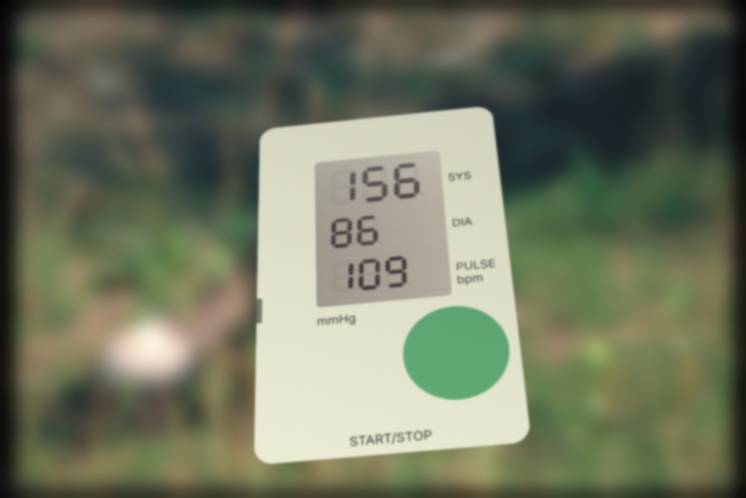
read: {"value": 156, "unit": "mmHg"}
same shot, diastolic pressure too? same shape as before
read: {"value": 86, "unit": "mmHg"}
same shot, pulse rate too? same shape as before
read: {"value": 109, "unit": "bpm"}
